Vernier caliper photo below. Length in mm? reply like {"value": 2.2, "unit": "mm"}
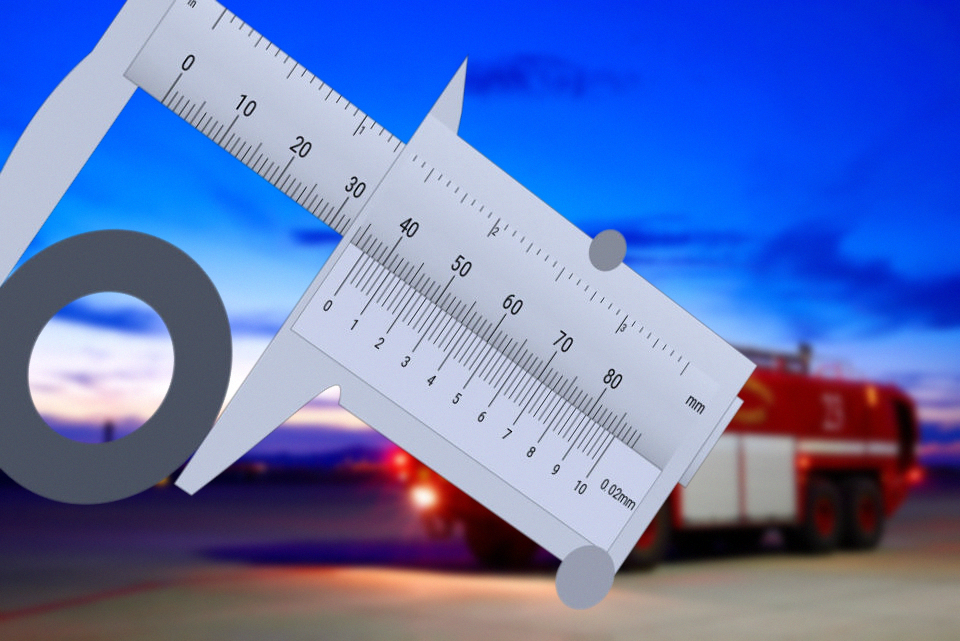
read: {"value": 36.6, "unit": "mm"}
